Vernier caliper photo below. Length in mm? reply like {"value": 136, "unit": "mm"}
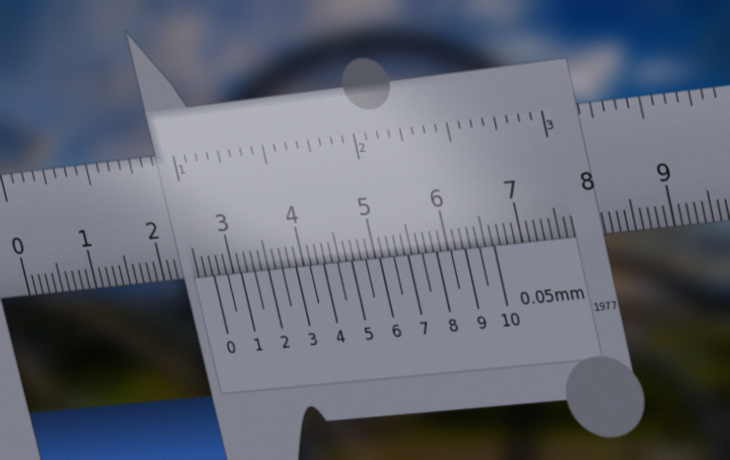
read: {"value": 27.2, "unit": "mm"}
